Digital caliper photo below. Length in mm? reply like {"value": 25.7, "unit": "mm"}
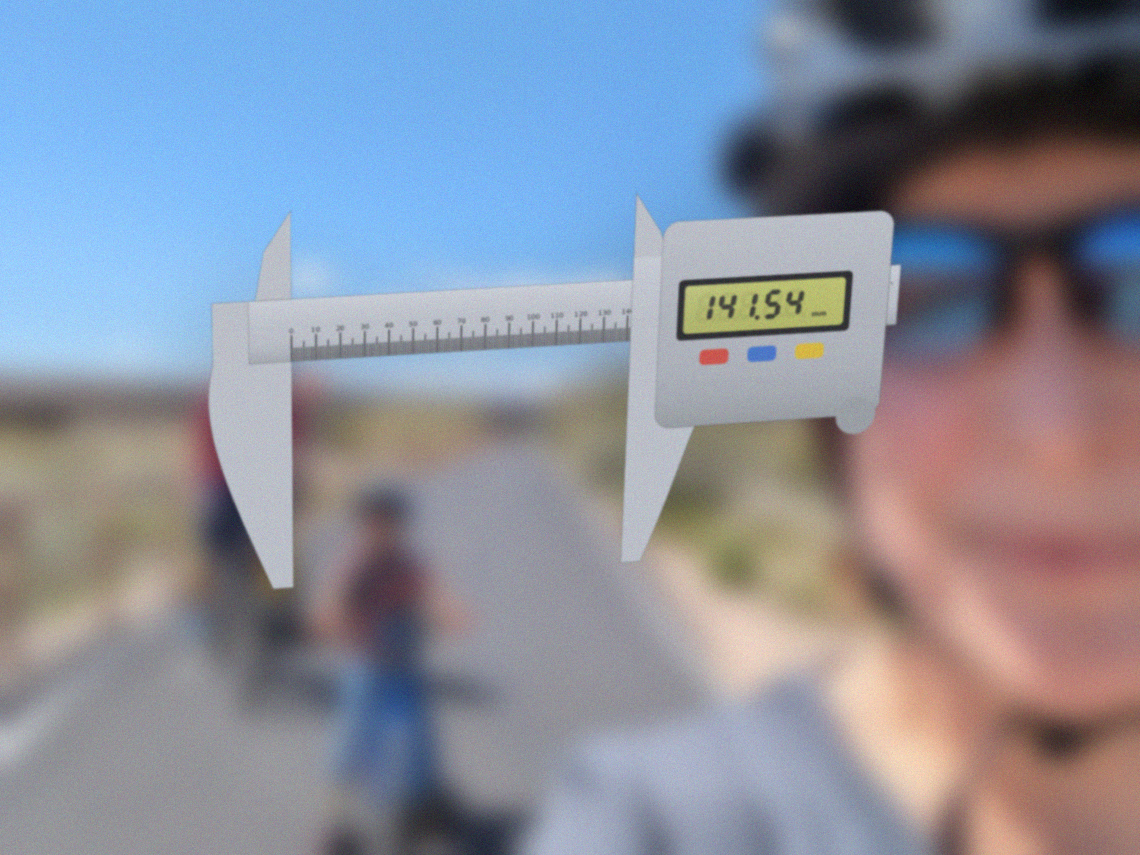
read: {"value": 141.54, "unit": "mm"}
